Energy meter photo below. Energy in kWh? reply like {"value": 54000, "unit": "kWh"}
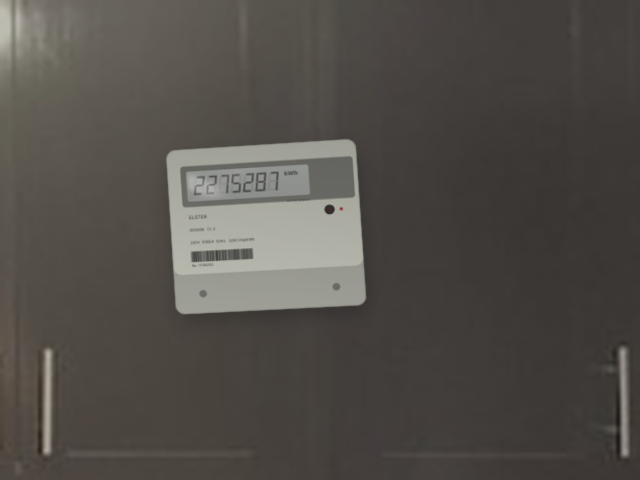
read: {"value": 2275287, "unit": "kWh"}
